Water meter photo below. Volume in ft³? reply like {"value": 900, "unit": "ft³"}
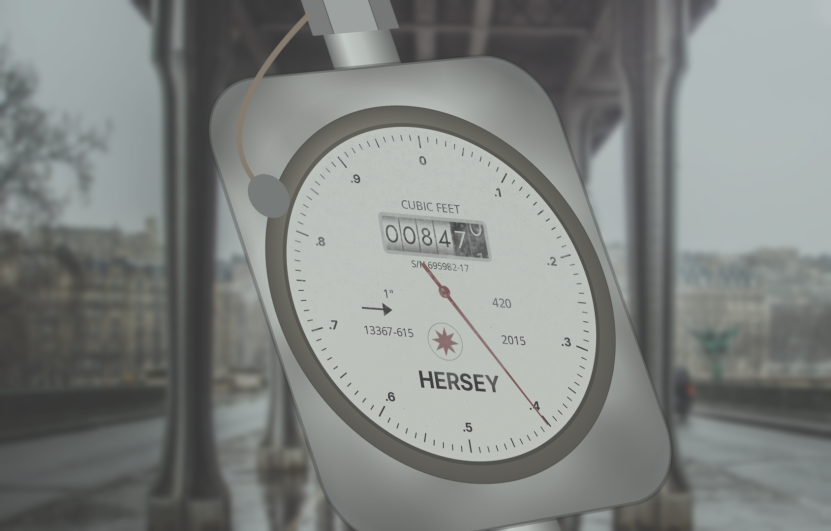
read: {"value": 8470.40, "unit": "ft³"}
